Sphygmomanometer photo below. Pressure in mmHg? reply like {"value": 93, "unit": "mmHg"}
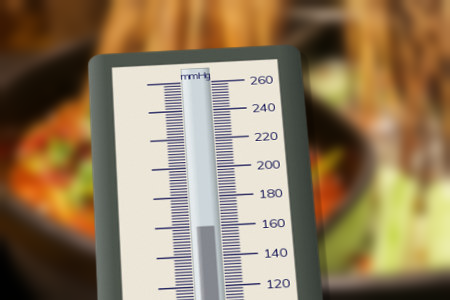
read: {"value": 160, "unit": "mmHg"}
